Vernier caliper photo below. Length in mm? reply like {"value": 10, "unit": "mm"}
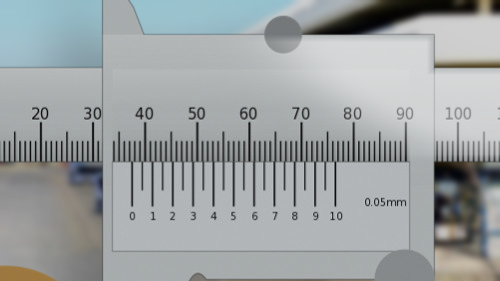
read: {"value": 37.5, "unit": "mm"}
